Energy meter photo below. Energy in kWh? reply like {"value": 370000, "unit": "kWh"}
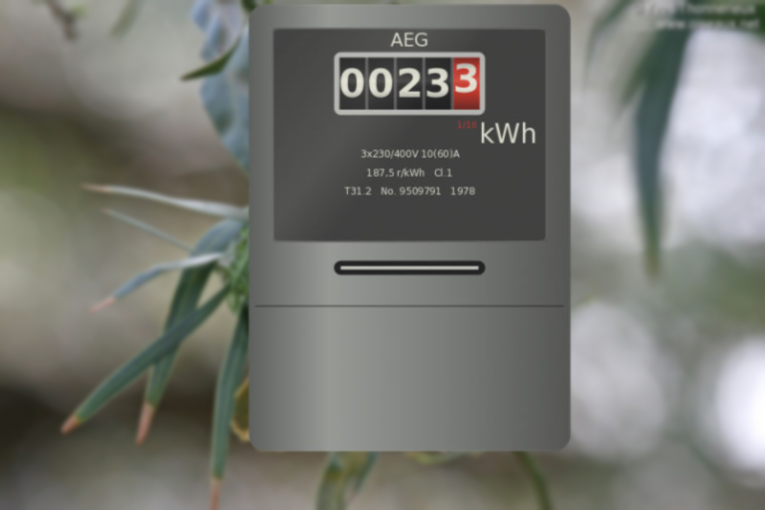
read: {"value": 23.3, "unit": "kWh"}
